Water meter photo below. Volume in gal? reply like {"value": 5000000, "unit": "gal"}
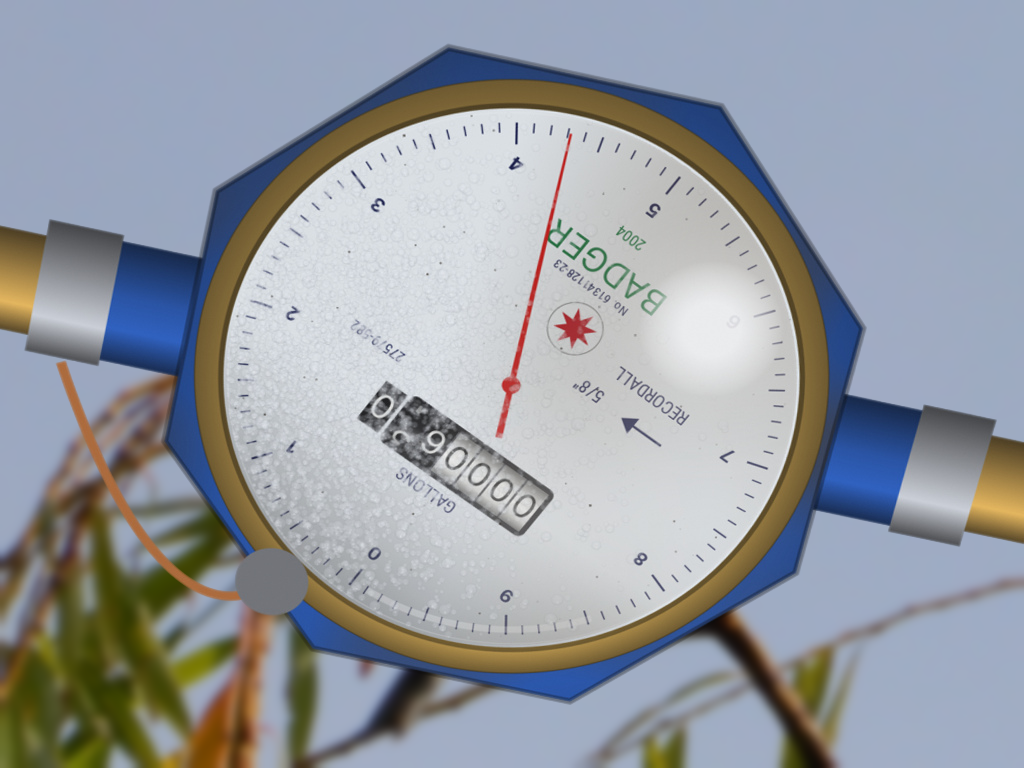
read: {"value": 634.3, "unit": "gal"}
